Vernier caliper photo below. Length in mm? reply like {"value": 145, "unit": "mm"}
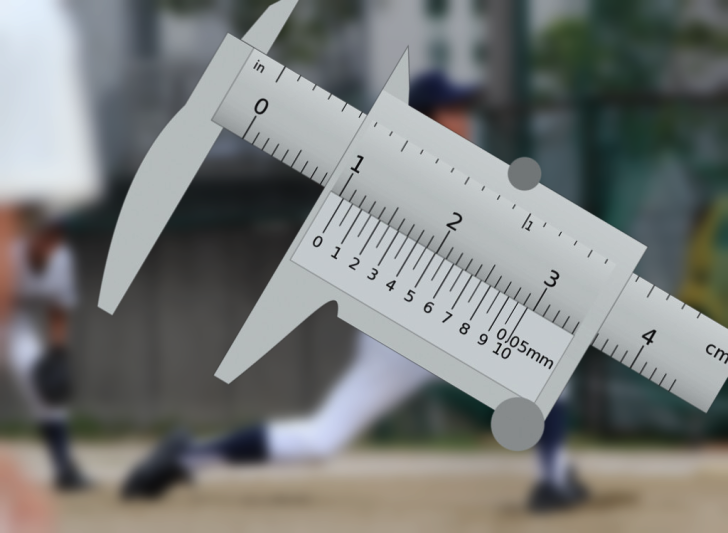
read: {"value": 10.4, "unit": "mm"}
